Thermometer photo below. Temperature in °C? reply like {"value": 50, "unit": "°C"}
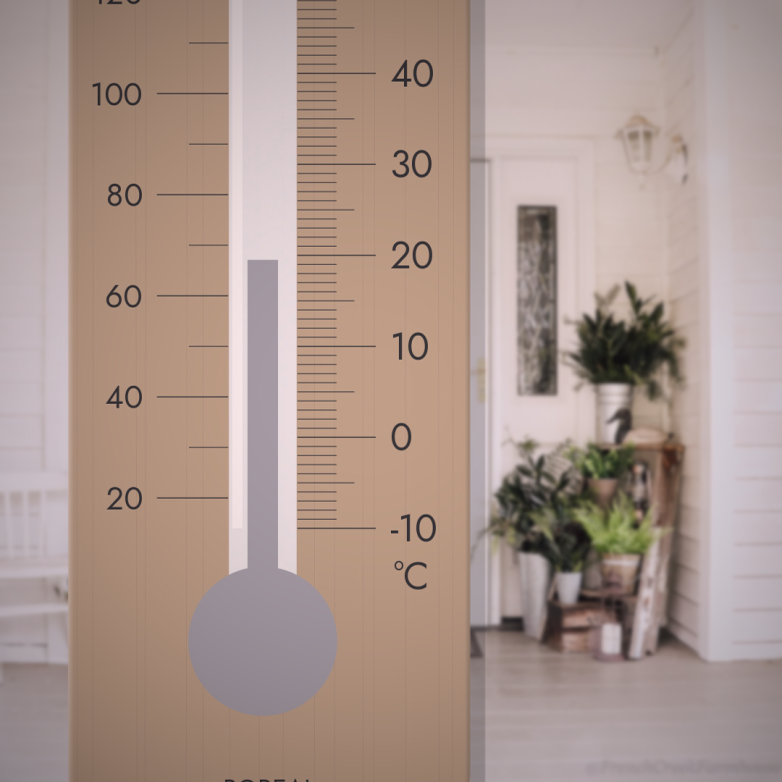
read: {"value": 19.5, "unit": "°C"}
